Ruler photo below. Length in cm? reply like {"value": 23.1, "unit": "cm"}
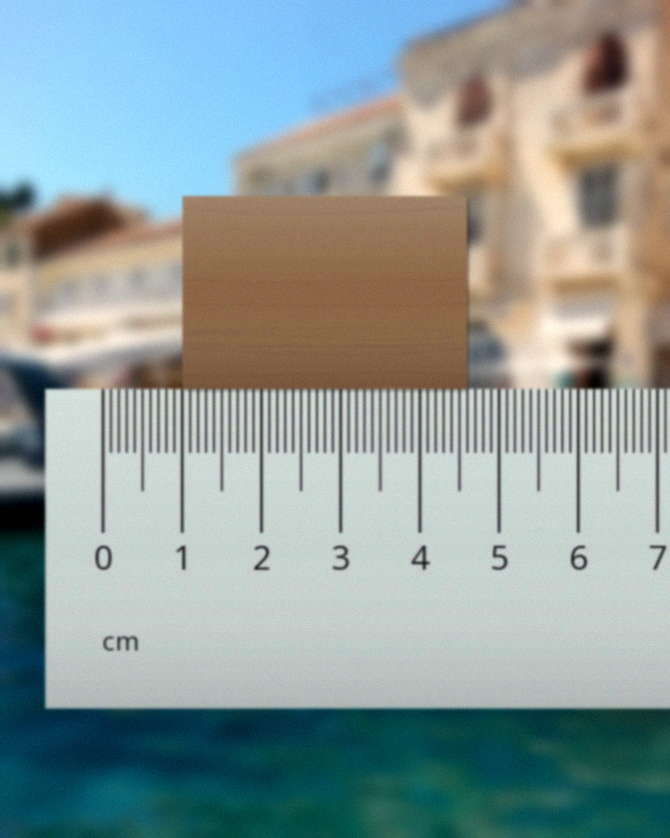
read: {"value": 3.6, "unit": "cm"}
